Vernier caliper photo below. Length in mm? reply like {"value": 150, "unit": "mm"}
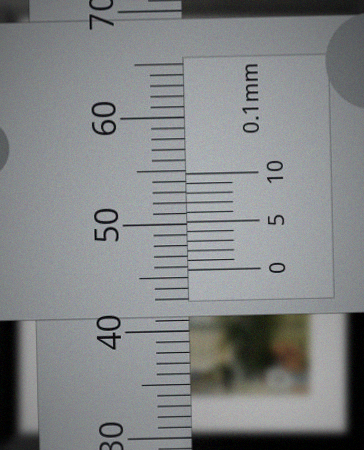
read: {"value": 45.7, "unit": "mm"}
